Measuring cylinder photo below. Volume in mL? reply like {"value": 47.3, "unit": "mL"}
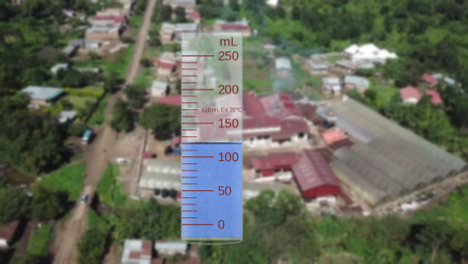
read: {"value": 120, "unit": "mL"}
